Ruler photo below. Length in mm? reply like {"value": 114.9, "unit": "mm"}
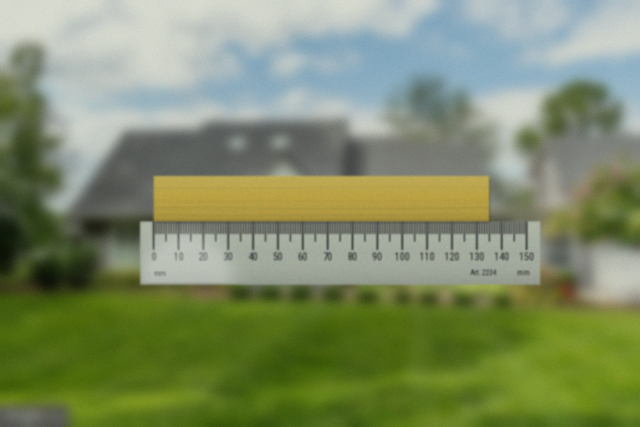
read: {"value": 135, "unit": "mm"}
